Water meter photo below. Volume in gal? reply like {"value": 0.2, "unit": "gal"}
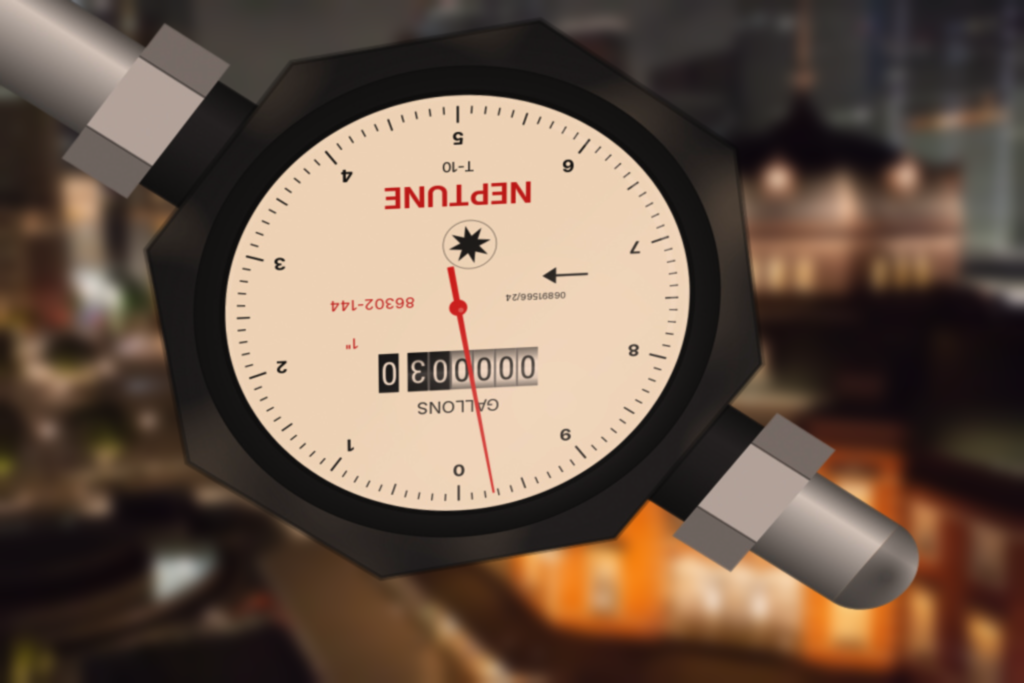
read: {"value": 29.7, "unit": "gal"}
